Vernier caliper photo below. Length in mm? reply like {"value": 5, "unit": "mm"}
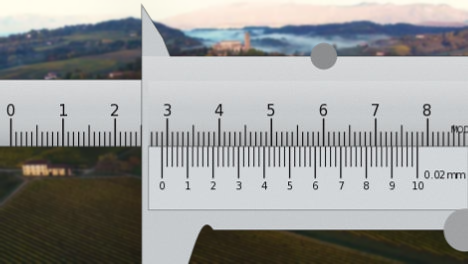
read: {"value": 29.0, "unit": "mm"}
